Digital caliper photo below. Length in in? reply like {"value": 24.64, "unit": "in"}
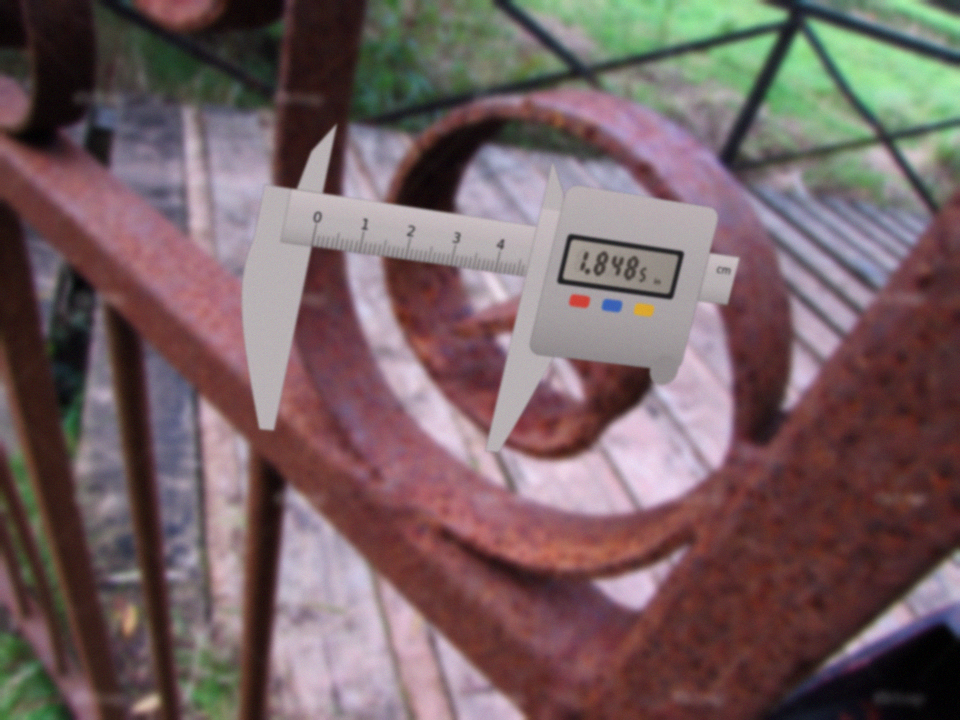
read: {"value": 1.8485, "unit": "in"}
